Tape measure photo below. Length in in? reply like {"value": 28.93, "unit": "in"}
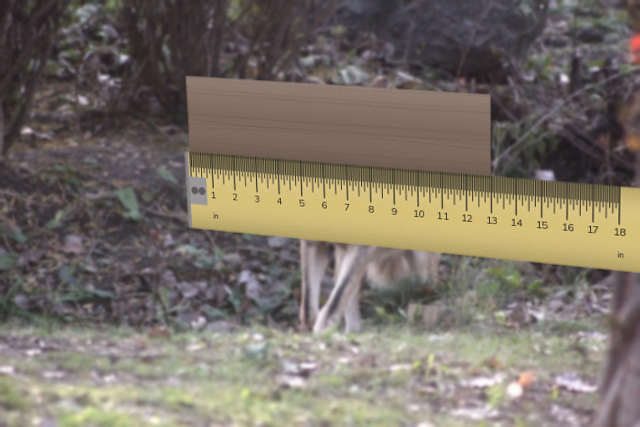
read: {"value": 13, "unit": "in"}
